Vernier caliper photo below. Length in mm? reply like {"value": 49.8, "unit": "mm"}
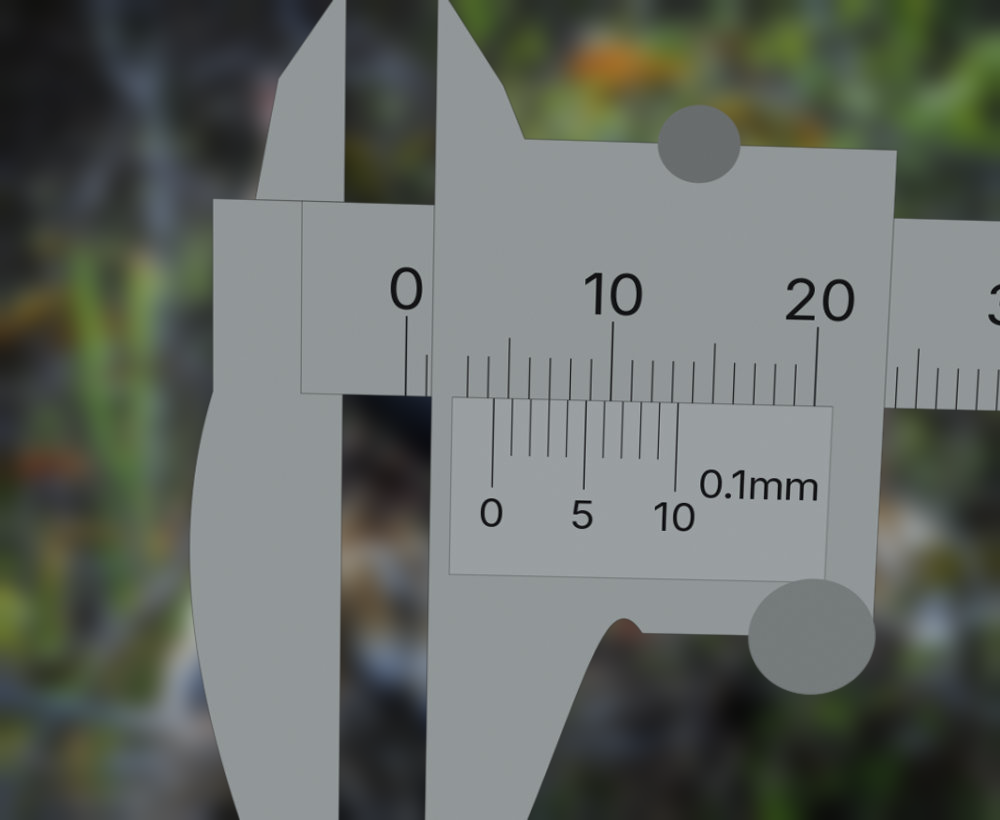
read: {"value": 4.3, "unit": "mm"}
